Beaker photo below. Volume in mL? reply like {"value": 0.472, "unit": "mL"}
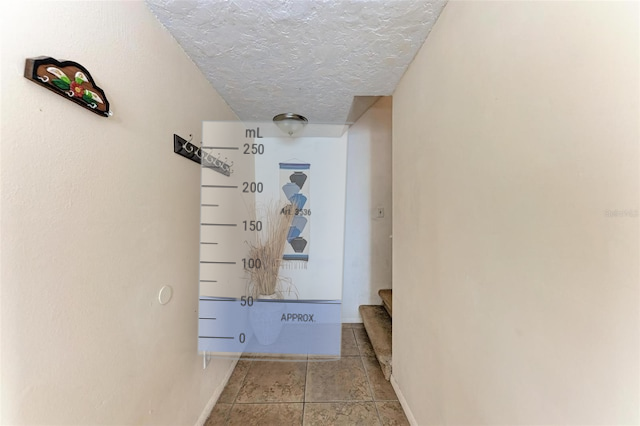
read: {"value": 50, "unit": "mL"}
